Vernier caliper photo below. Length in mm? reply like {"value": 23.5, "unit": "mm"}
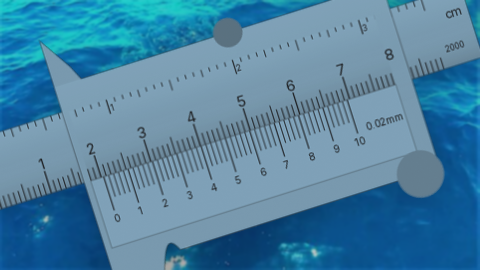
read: {"value": 20.5, "unit": "mm"}
